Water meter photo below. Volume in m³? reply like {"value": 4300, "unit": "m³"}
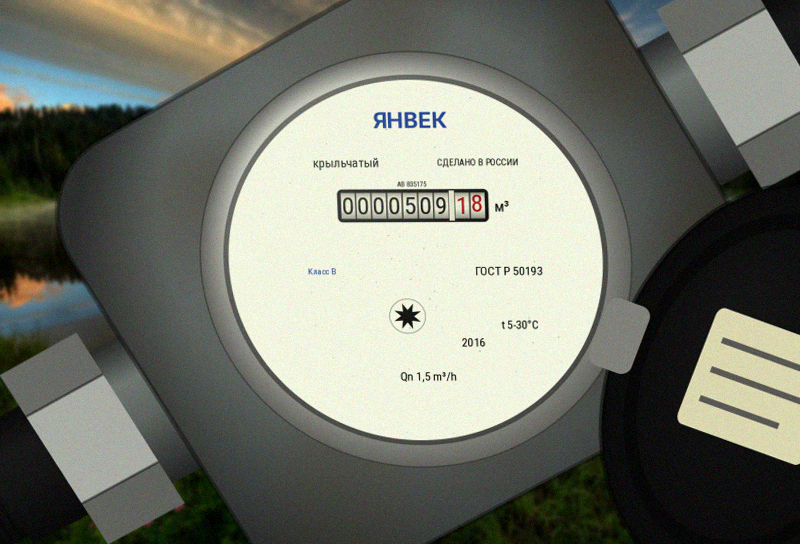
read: {"value": 509.18, "unit": "m³"}
